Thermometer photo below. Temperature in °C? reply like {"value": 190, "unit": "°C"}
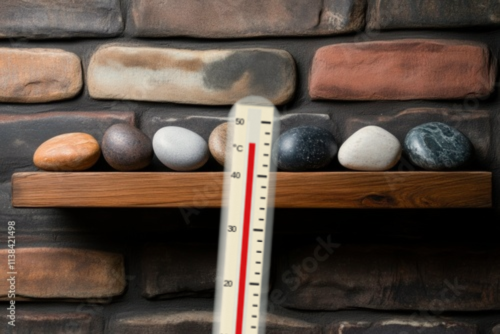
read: {"value": 46, "unit": "°C"}
